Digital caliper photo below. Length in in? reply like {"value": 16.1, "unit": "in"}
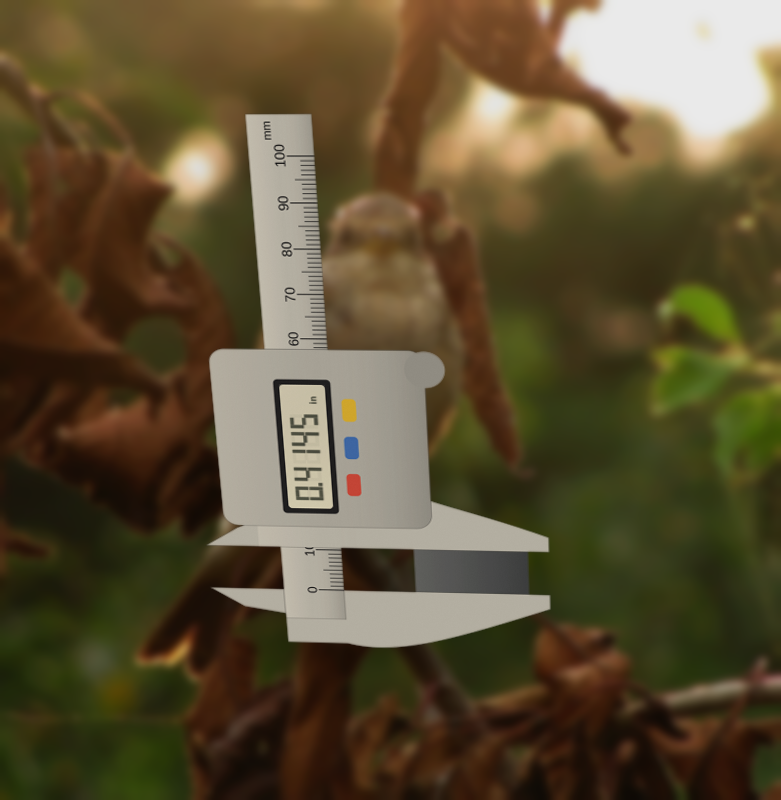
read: {"value": 0.4145, "unit": "in"}
